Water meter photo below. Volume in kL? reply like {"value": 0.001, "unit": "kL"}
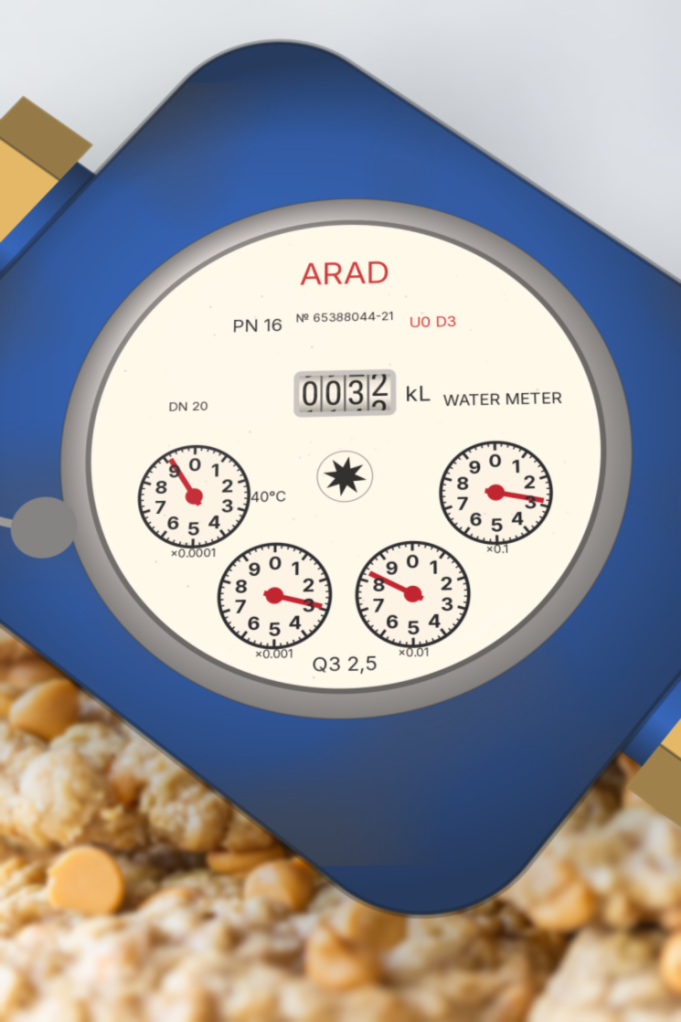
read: {"value": 32.2829, "unit": "kL"}
